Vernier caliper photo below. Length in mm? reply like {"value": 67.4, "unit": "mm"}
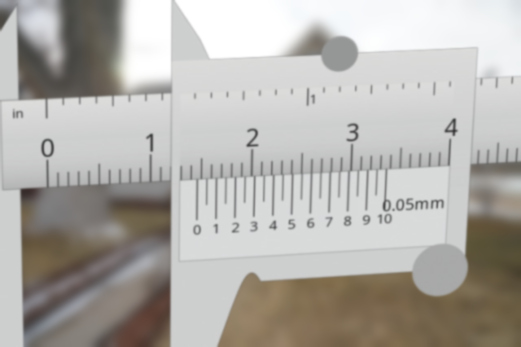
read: {"value": 14.6, "unit": "mm"}
